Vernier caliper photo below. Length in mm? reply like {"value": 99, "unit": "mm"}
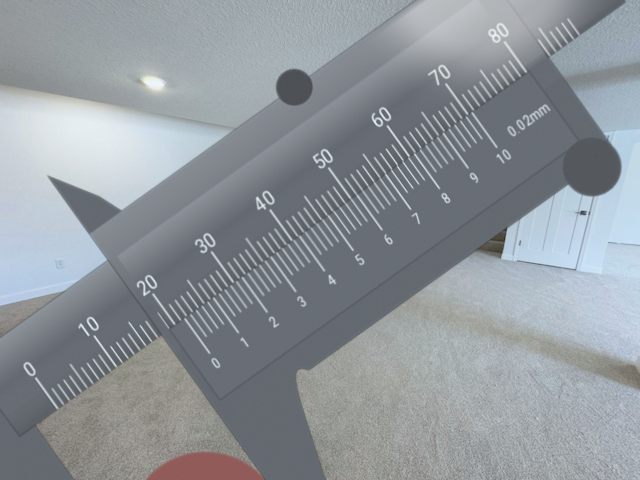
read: {"value": 21.6, "unit": "mm"}
